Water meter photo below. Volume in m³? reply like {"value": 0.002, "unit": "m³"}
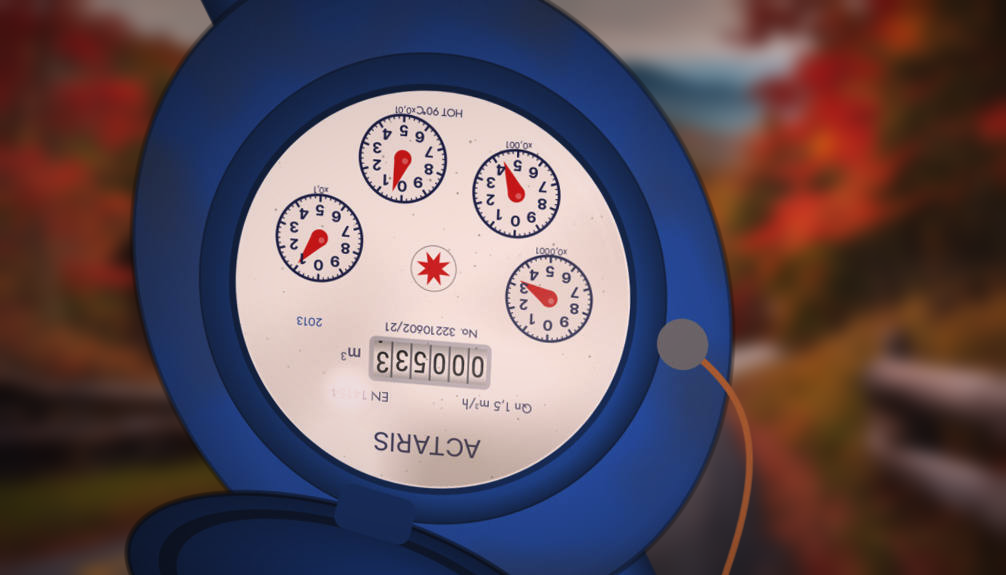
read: {"value": 533.1043, "unit": "m³"}
